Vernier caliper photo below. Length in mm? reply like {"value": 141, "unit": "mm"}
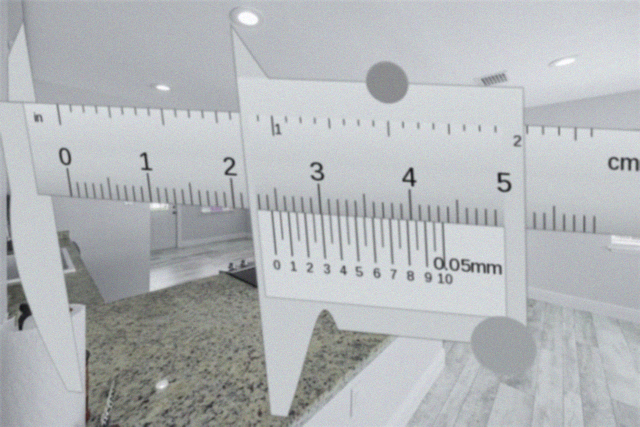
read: {"value": 24.4, "unit": "mm"}
